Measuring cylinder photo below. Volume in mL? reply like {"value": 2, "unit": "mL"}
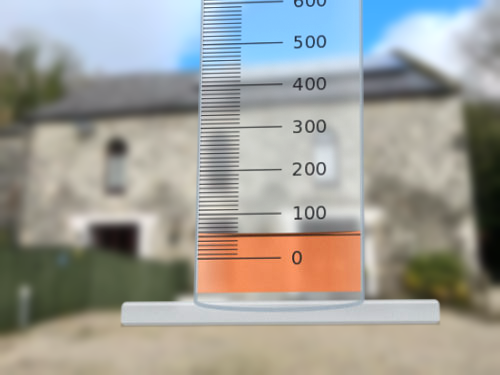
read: {"value": 50, "unit": "mL"}
